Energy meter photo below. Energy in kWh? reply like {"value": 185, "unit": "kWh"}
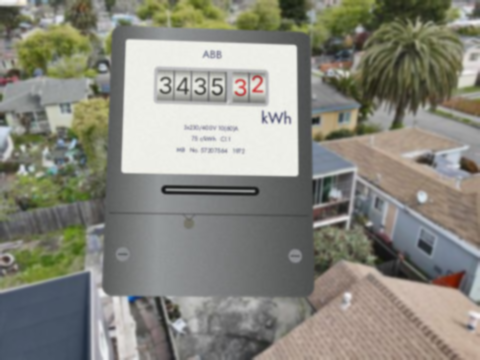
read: {"value": 3435.32, "unit": "kWh"}
